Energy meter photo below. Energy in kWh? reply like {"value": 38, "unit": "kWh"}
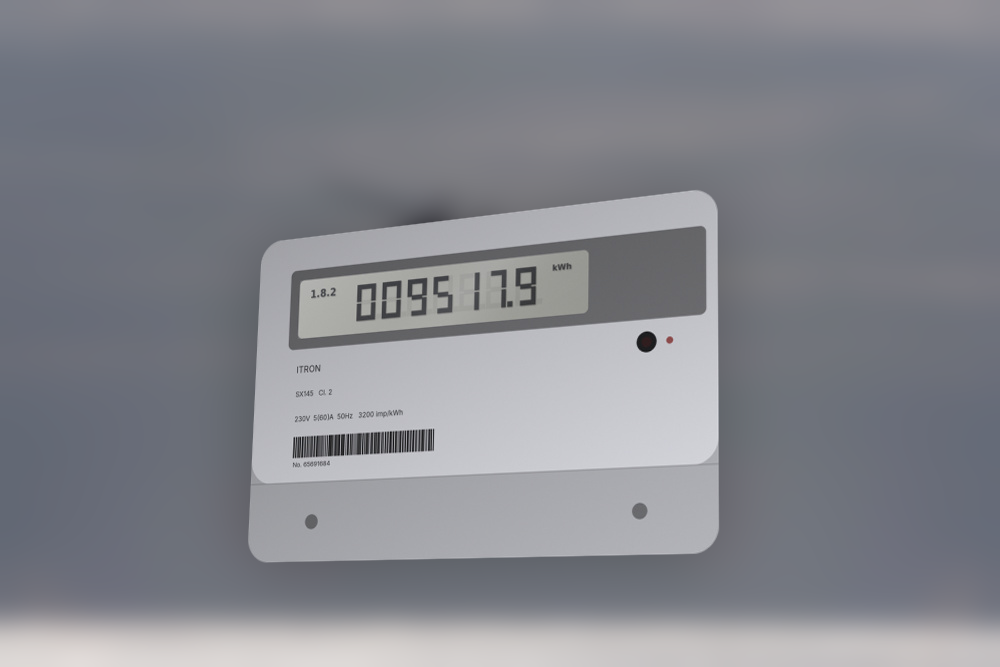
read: {"value": 9517.9, "unit": "kWh"}
